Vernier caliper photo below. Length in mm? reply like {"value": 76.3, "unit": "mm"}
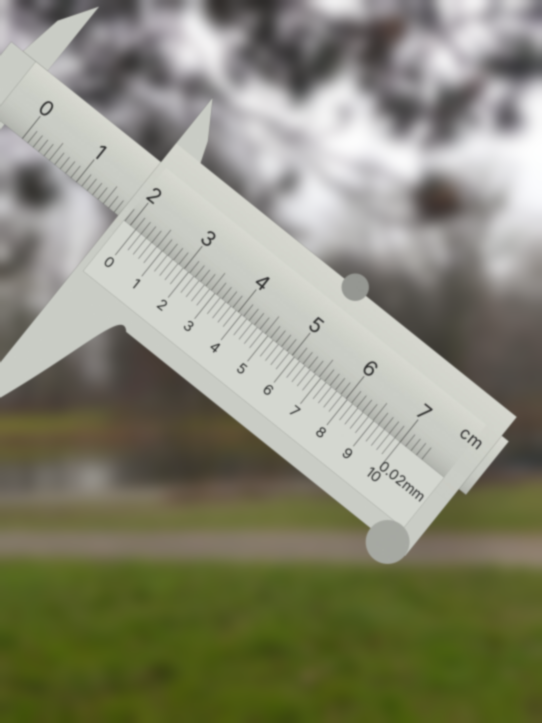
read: {"value": 21.0, "unit": "mm"}
